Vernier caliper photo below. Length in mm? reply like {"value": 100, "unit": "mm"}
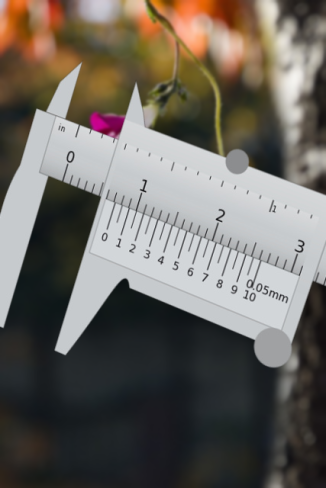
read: {"value": 7.2, "unit": "mm"}
